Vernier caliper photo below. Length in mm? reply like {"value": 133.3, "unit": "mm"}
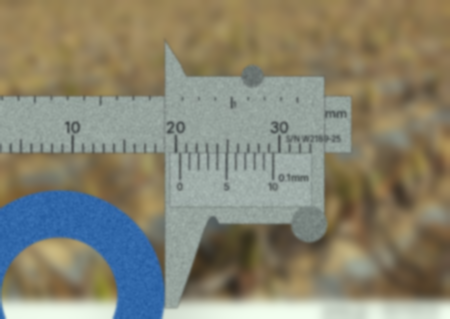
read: {"value": 20.4, "unit": "mm"}
